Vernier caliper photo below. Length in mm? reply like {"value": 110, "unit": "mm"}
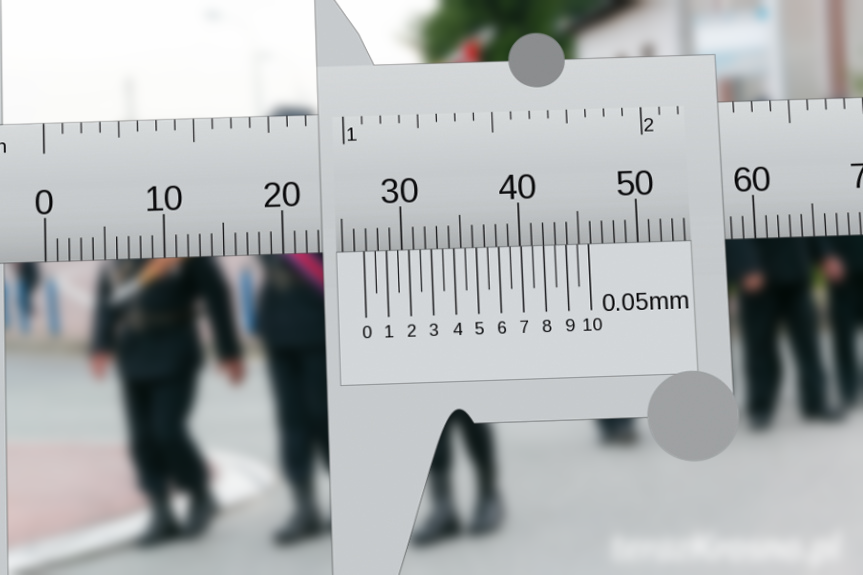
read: {"value": 26.8, "unit": "mm"}
